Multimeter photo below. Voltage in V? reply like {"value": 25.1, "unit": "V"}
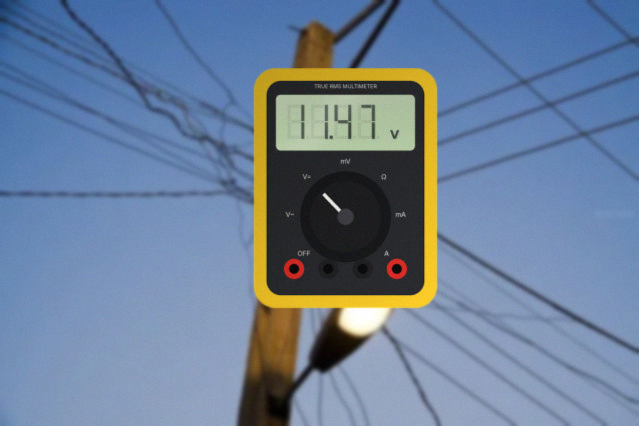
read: {"value": 11.47, "unit": "V"}
